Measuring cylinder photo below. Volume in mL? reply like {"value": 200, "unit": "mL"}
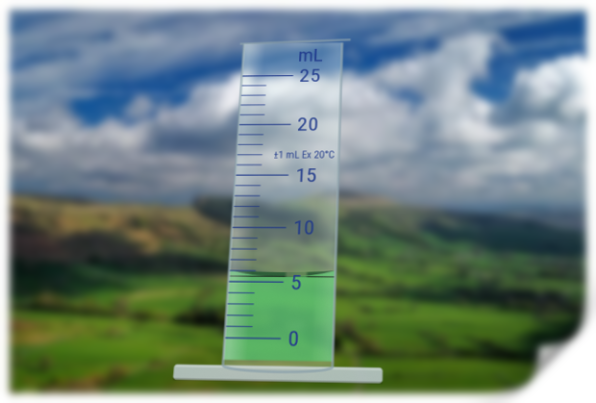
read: {"value": 5.5, "unit": "mL"}
